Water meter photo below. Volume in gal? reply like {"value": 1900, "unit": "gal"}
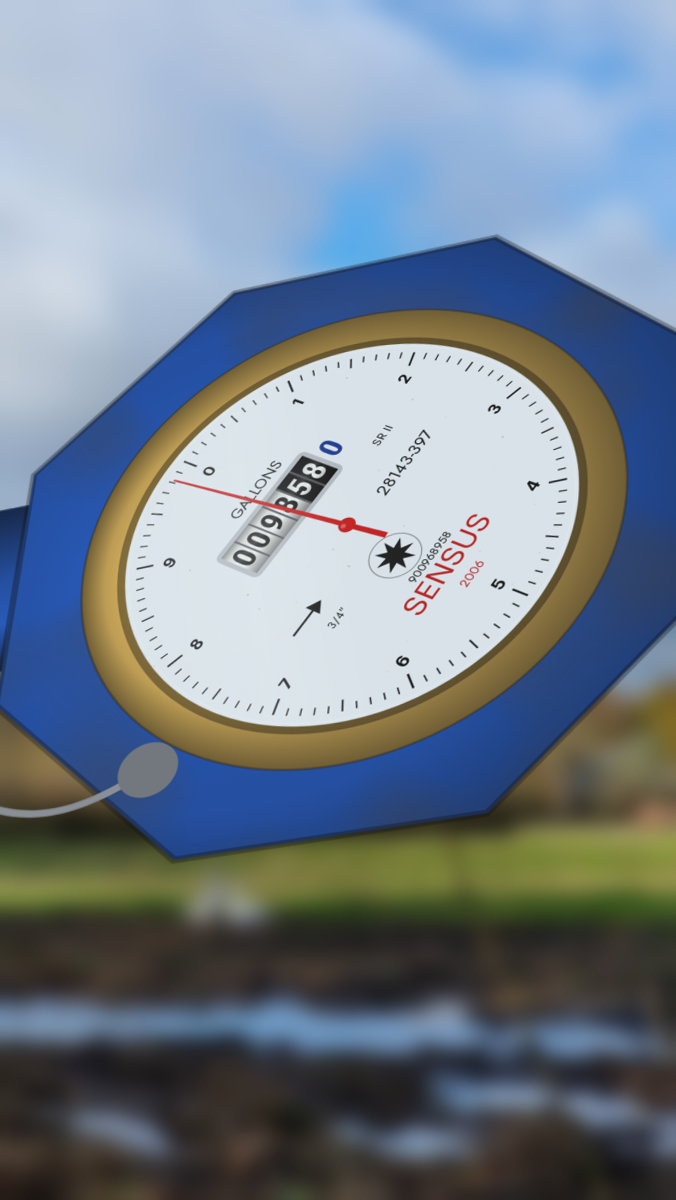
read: {"value": 98579.8, "unit": "gal"}
